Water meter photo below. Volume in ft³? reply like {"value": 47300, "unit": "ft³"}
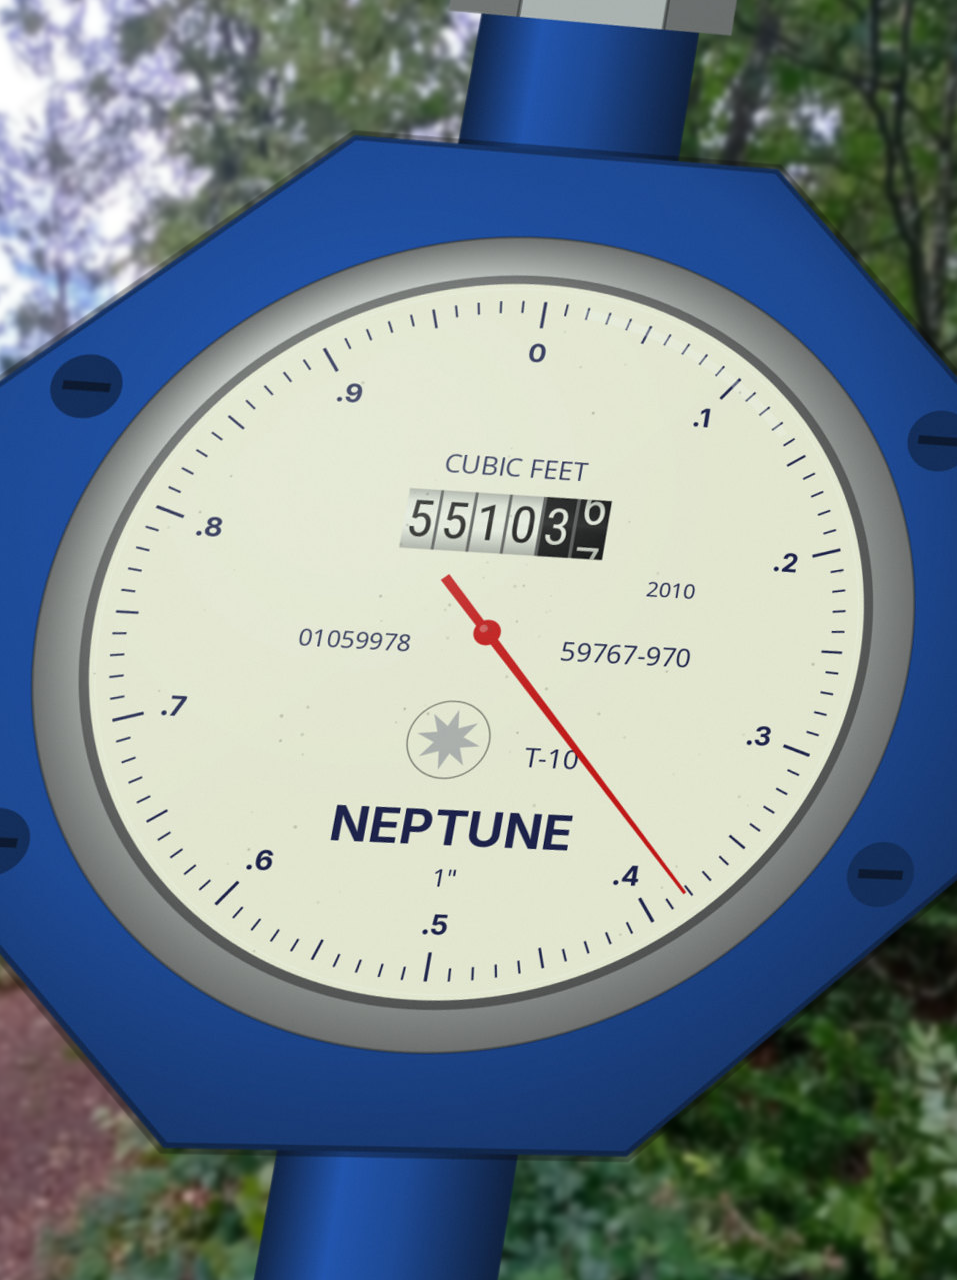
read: {"value": 551036.38, "unit": "ft³"}
